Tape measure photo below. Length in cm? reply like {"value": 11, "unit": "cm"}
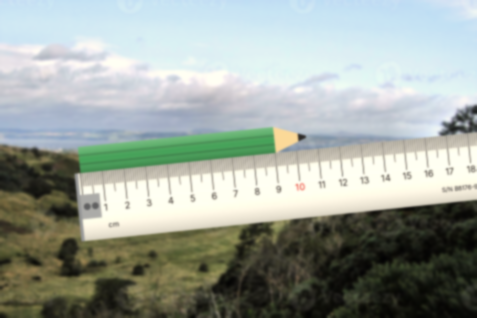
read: {"value": 10.5, "unit": "cm"}
